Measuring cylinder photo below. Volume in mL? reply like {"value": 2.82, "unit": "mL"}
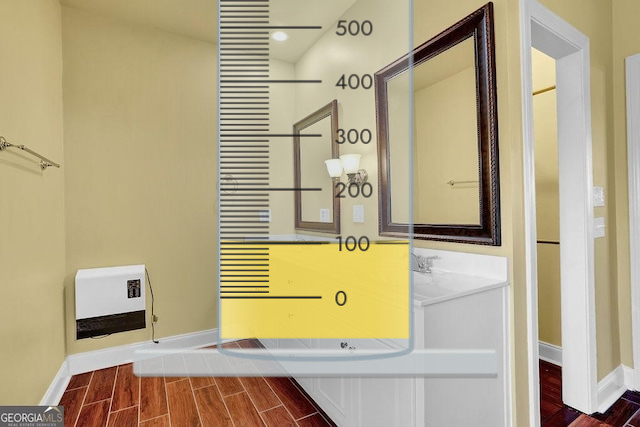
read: {"value": 100, "unit": "mL"}
